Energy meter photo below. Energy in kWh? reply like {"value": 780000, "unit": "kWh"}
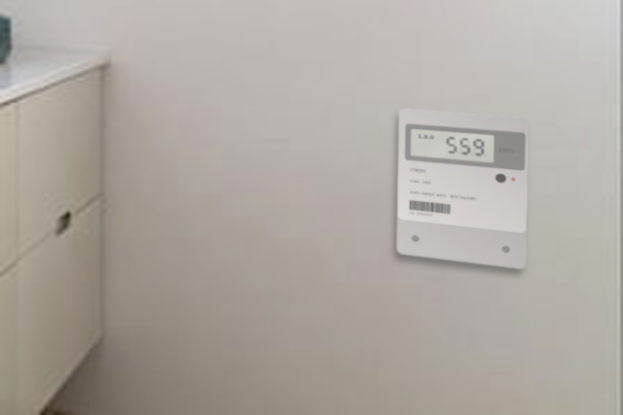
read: {"value": 559, "unit": "kWh"}
